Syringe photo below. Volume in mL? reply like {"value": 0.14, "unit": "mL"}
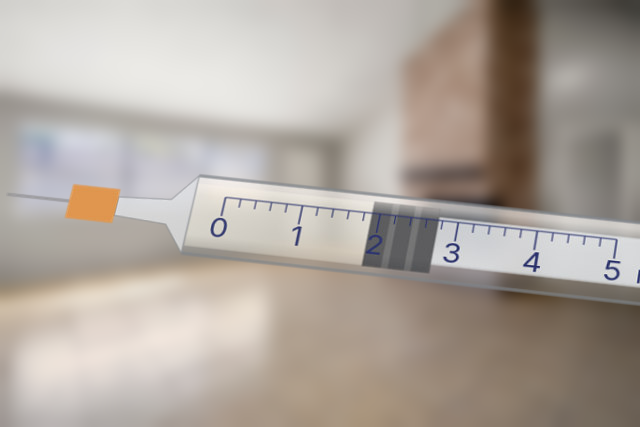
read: {"value": 1.9, "unit": "mL"}
